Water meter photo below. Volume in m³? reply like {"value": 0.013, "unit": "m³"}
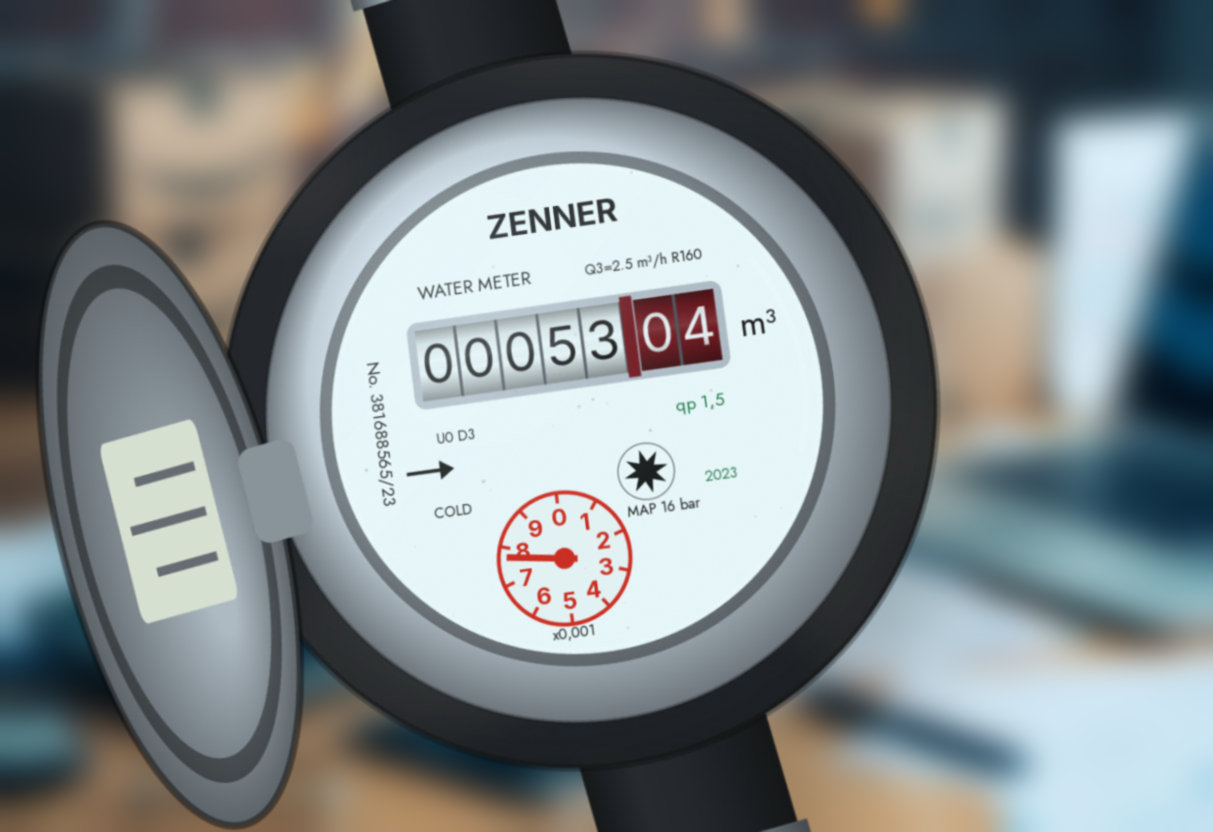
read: {"value": 53.047, "unit": "m³"}
